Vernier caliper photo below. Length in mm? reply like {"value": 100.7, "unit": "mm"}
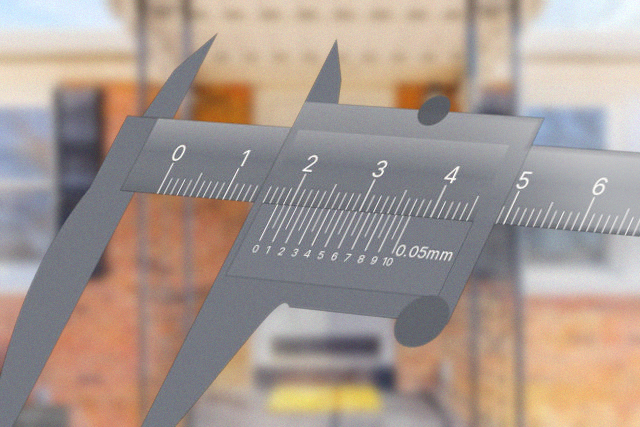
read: {"value": 18.2, "unit": "mm"}
